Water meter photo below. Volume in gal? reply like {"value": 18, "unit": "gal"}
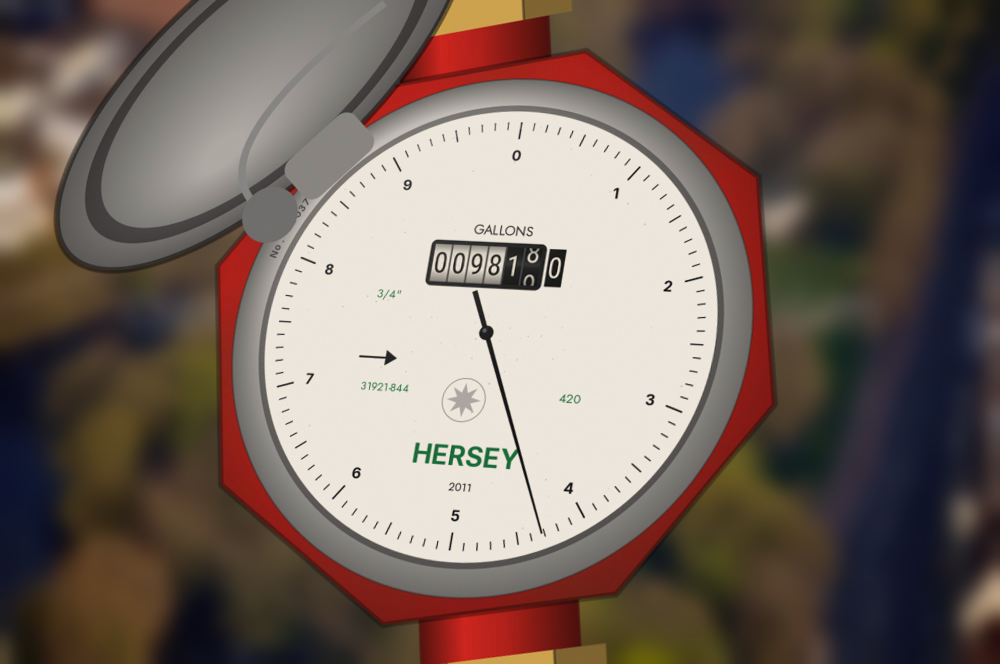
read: {"value": 98184.3, "unit": "gal"}
